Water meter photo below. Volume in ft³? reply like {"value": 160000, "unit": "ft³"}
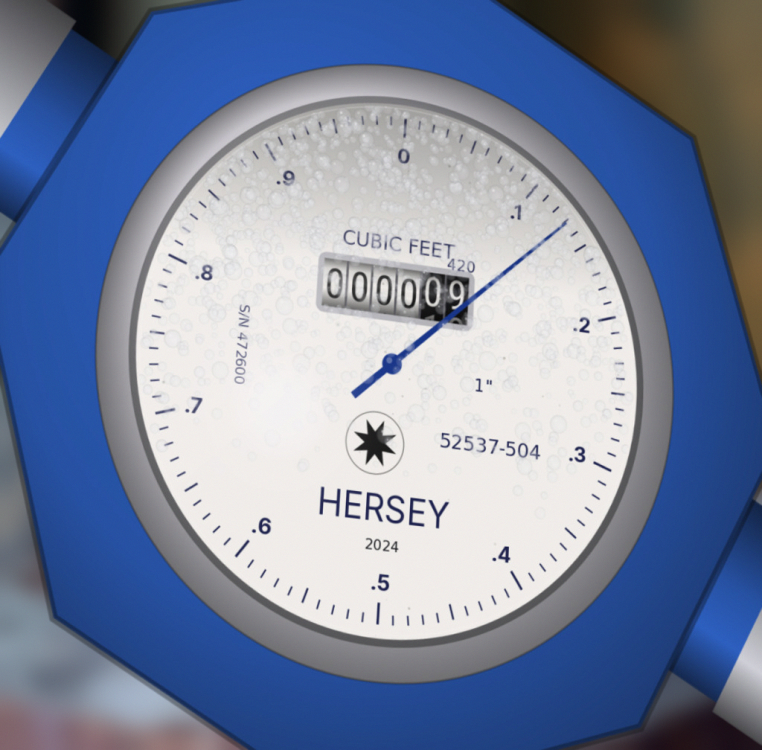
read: {"value": 9.13, "unit": "ft³"}
